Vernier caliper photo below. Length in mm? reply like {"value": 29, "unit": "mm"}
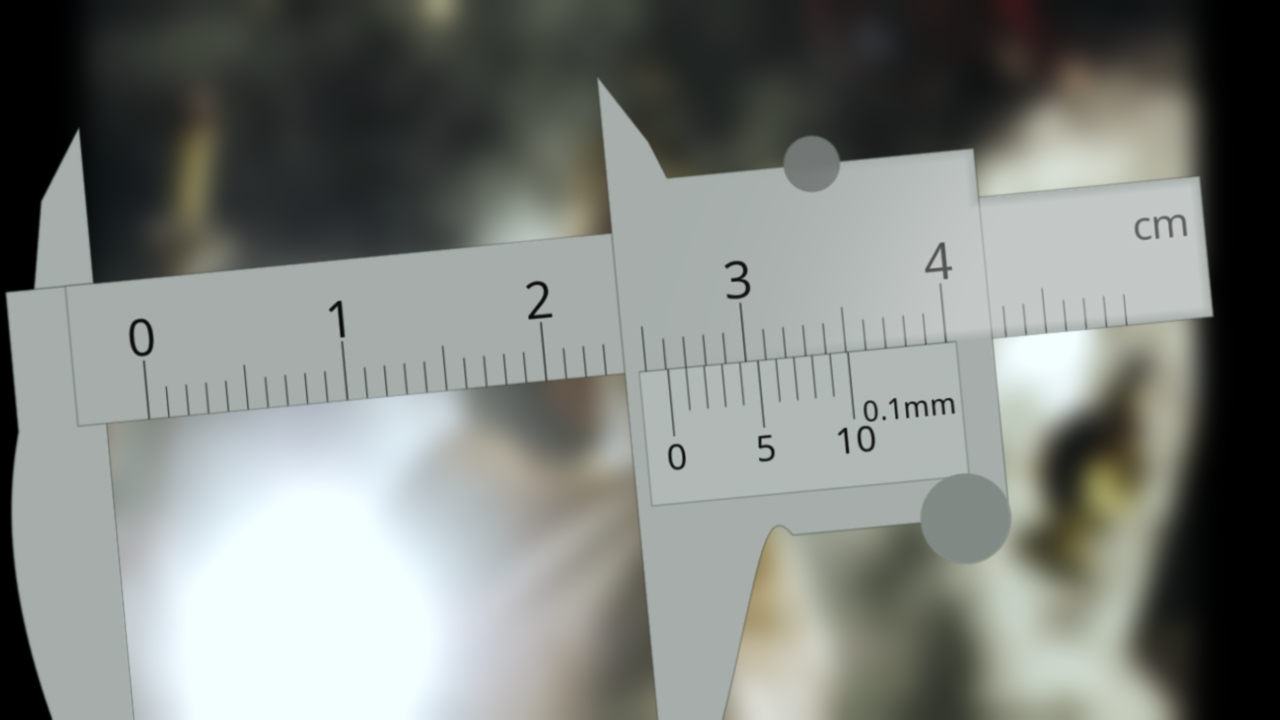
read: {"value": 26.1, "unit": "mm"}
